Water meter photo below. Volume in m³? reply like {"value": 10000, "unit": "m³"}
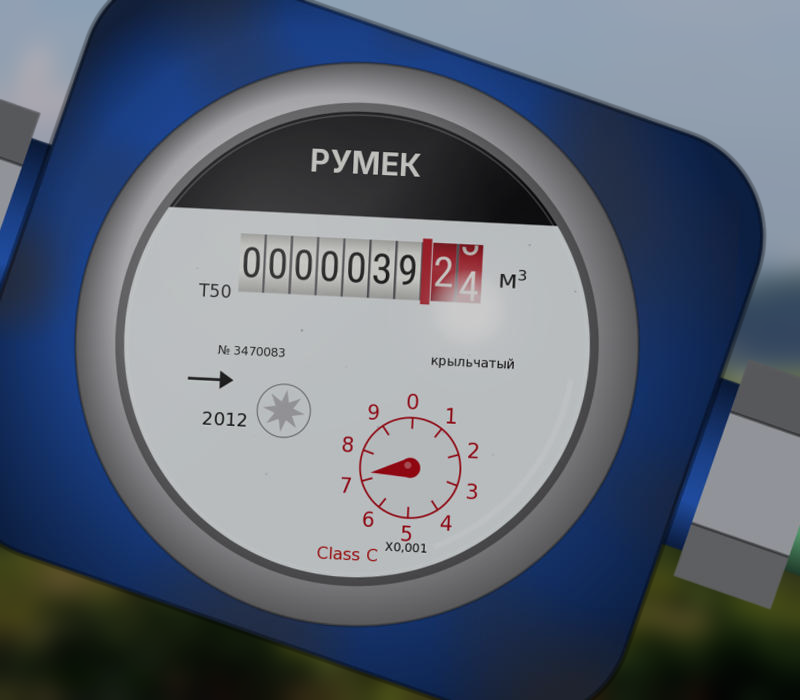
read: {"value": 39.237, "unit": "m³"}
